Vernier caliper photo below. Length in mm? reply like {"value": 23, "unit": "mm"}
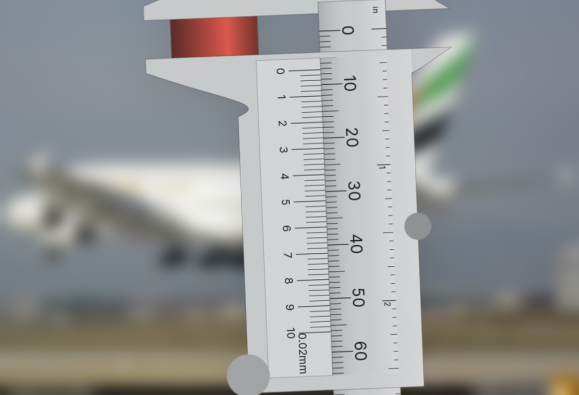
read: {"value": 7.2, "unit": "mm"}
